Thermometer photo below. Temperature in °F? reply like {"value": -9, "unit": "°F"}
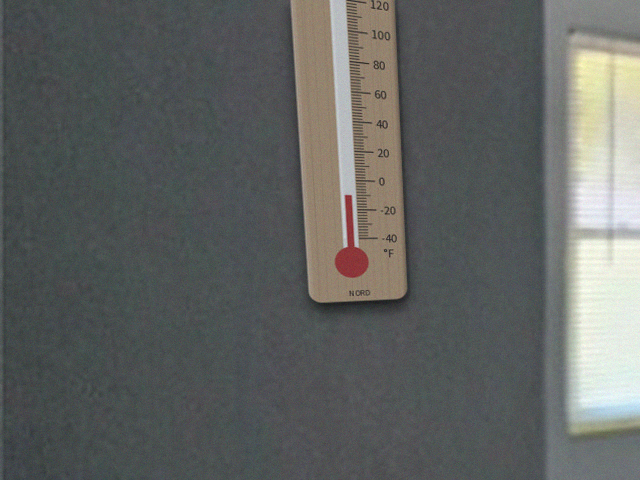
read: {"value": -10, "unit": "°F"}
